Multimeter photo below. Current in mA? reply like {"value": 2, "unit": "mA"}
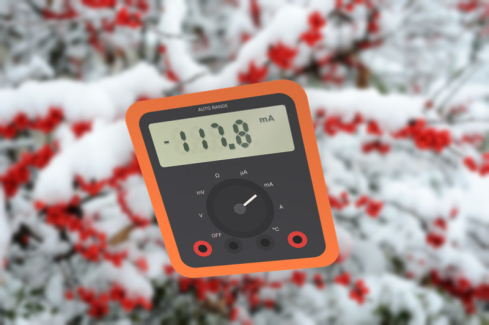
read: {"value": -117.8, "unit": "mA"}
